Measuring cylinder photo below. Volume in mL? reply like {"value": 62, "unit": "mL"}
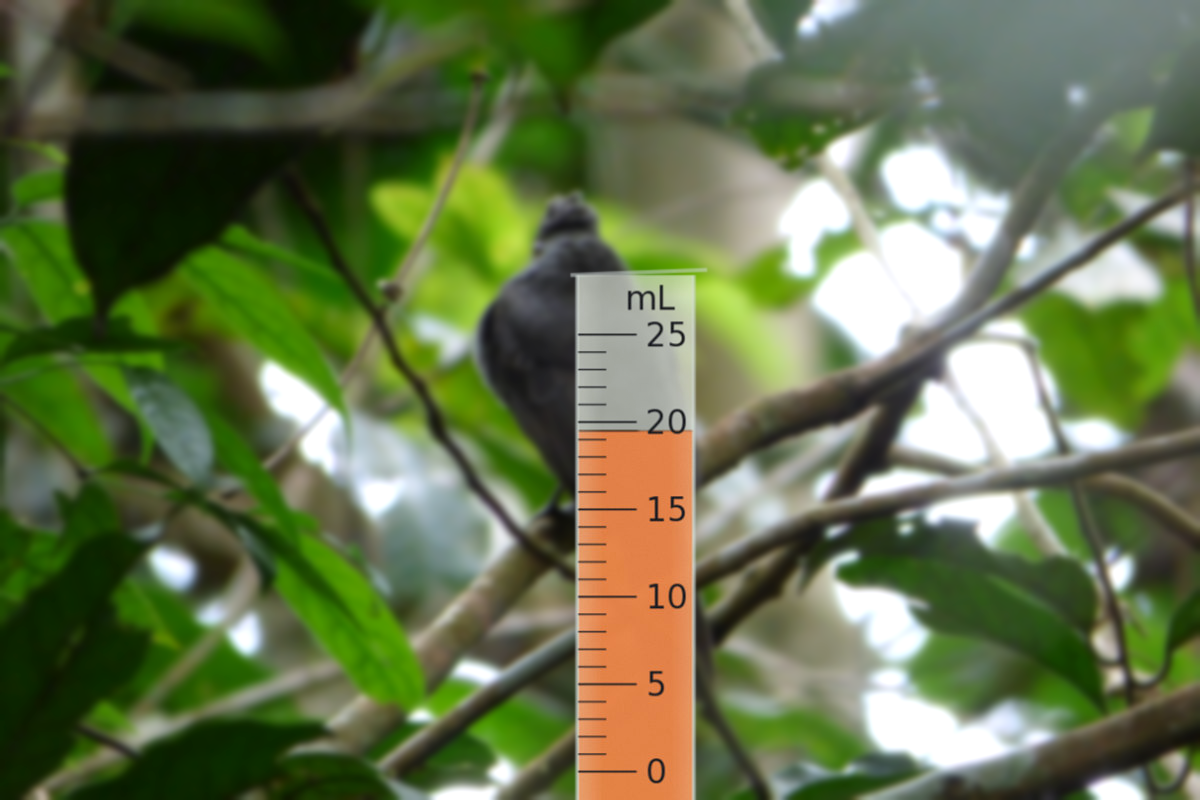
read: {"value": 19.5, "unit": "mL"}
